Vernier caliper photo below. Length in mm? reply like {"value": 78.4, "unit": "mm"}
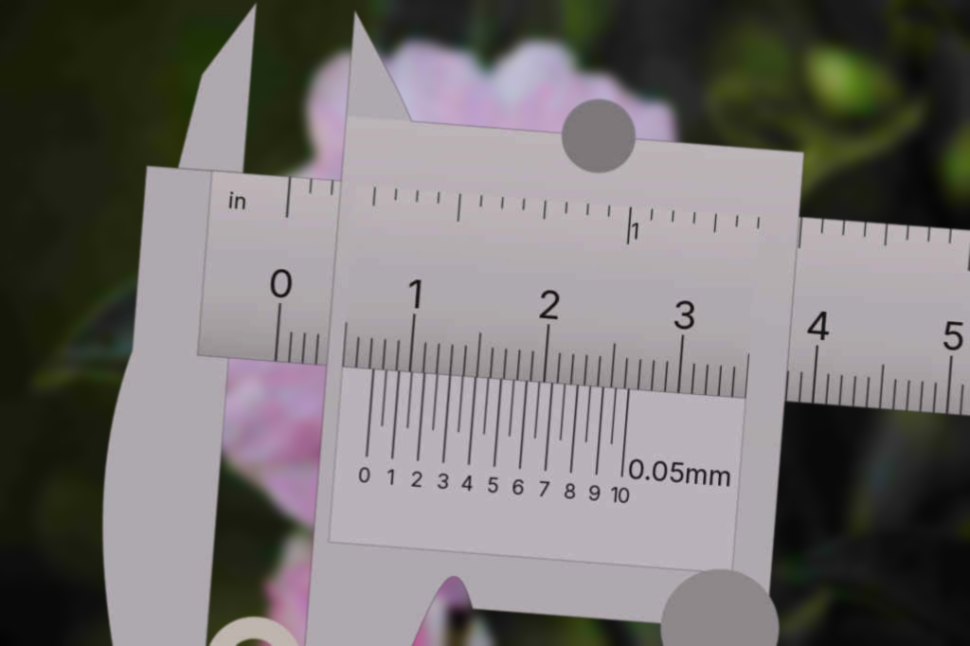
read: {"value": 7.3, "unit": "mm"}
